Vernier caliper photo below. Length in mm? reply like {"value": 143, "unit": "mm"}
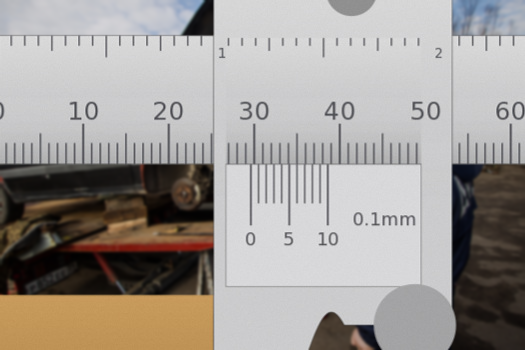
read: {"value": 29.6, "unit": "mm"}
